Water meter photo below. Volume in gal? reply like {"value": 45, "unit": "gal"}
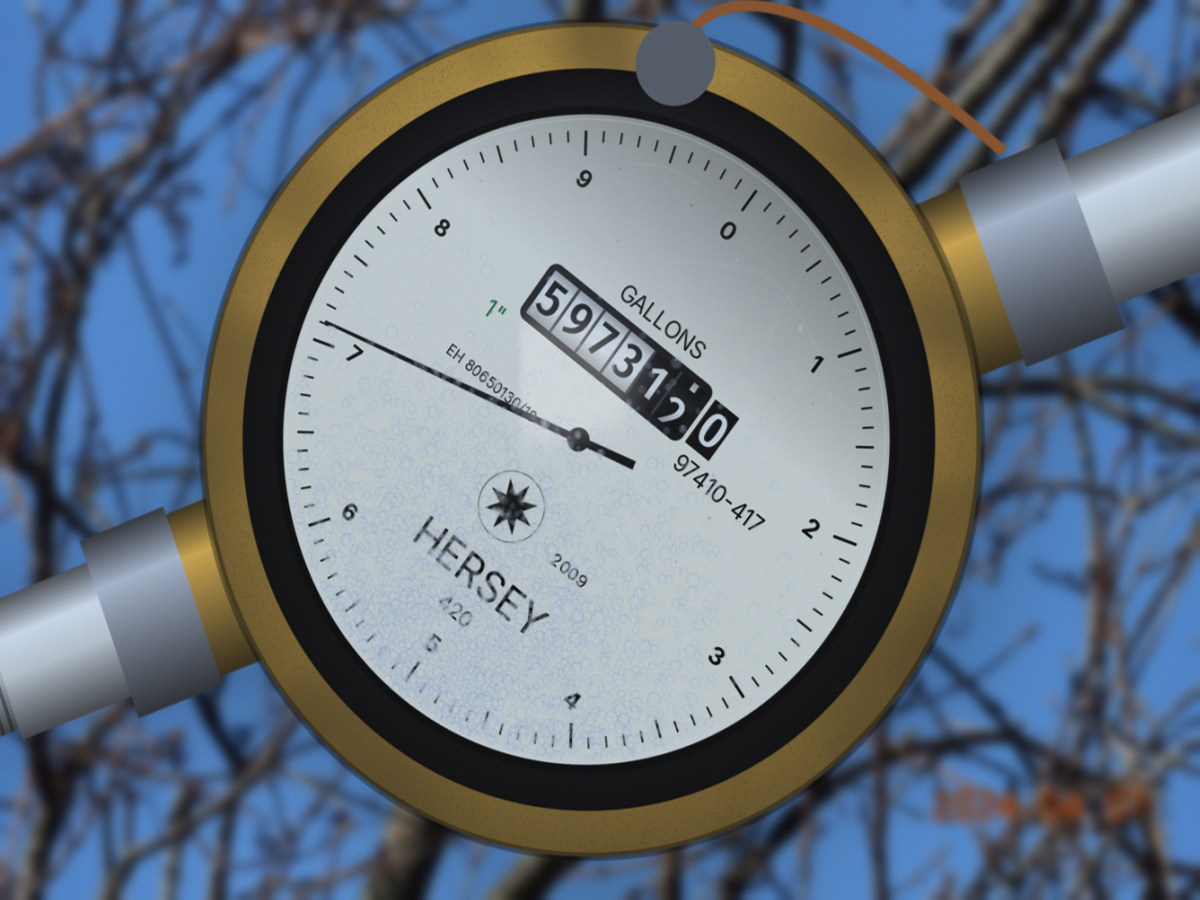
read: {"value": 5973117.1, "unit": "gal"}
